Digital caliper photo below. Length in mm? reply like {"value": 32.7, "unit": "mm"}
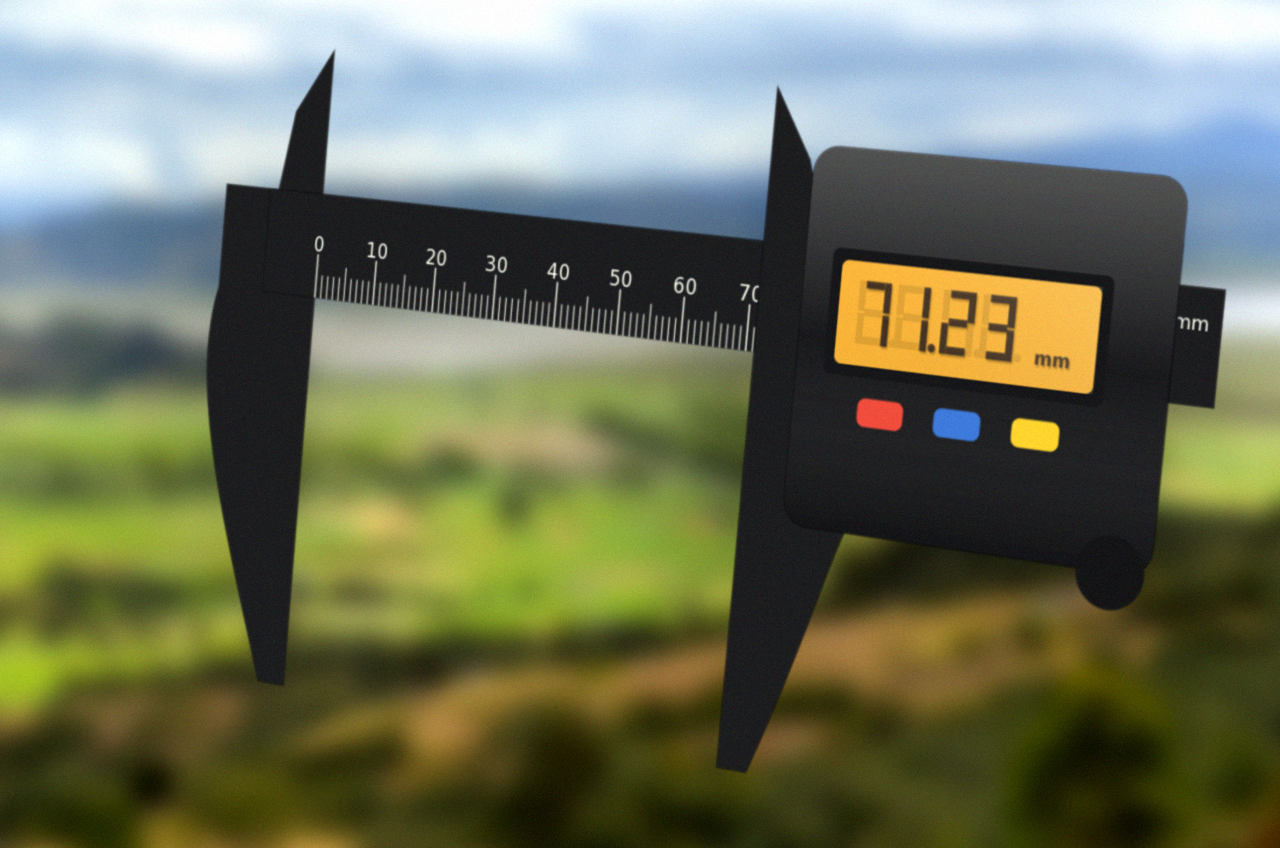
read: {"value": 71.23, "unit": "mm"}
